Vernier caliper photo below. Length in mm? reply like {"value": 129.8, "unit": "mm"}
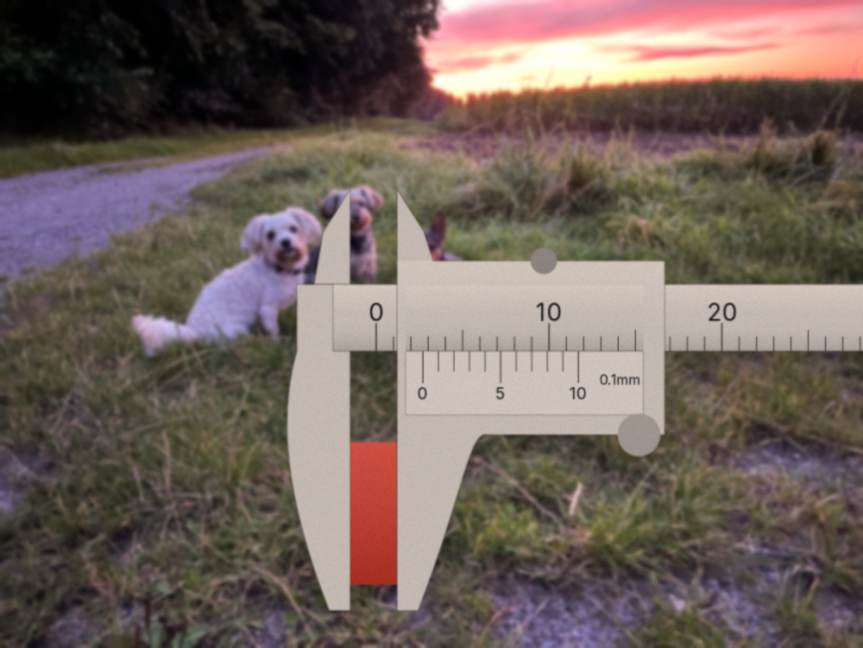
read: {"value": 2.7, "unit": "mm"}
